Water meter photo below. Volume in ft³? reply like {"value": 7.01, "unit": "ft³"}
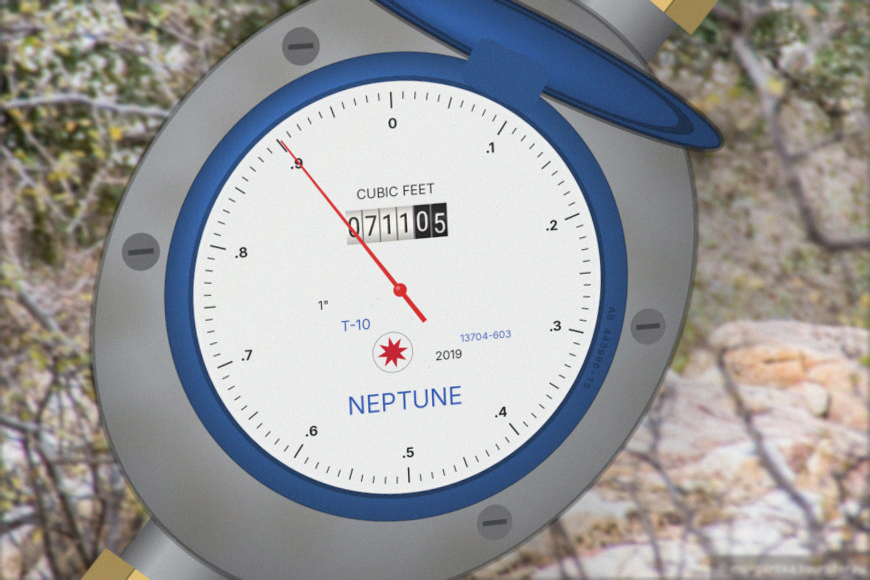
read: {"value": 71104.90, "unit": "ft³"}
